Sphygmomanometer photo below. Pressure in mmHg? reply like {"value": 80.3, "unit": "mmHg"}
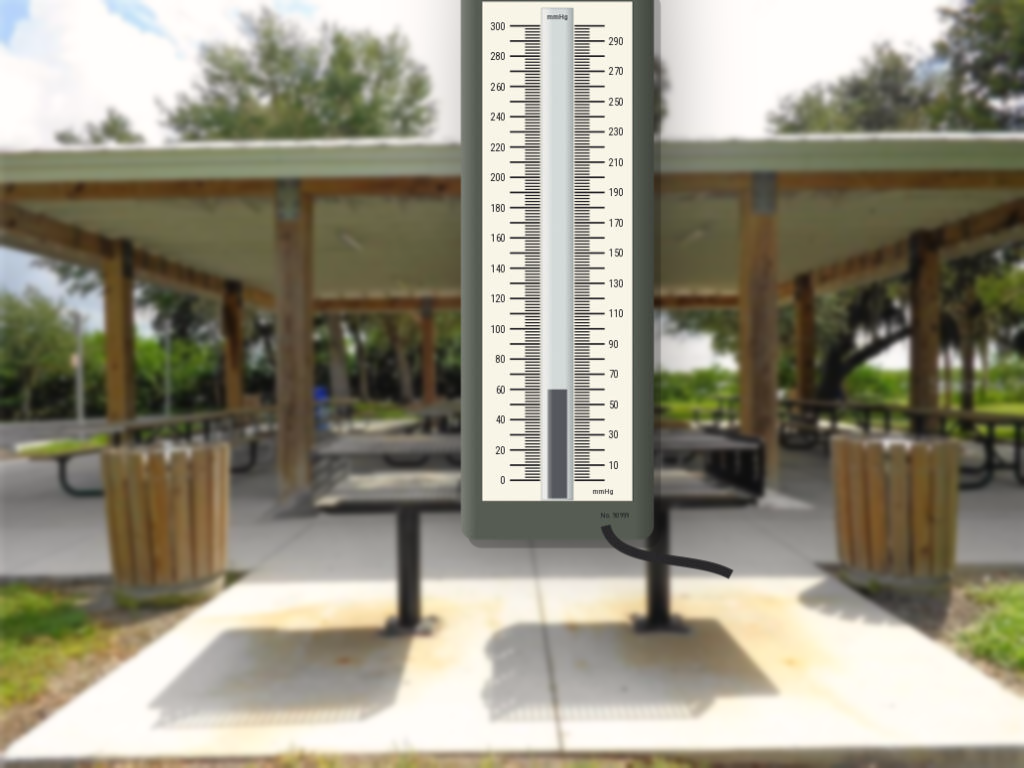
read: {"value": 60, "unit": "mmHg"}
